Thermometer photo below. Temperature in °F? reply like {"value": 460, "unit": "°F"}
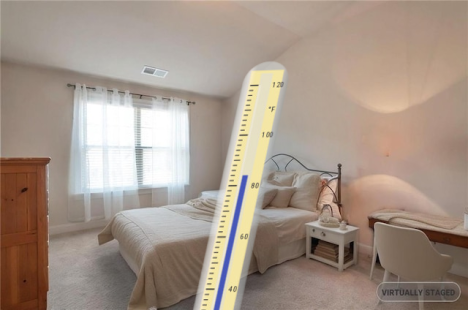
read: {"value": 84, "unit": "°F"}
